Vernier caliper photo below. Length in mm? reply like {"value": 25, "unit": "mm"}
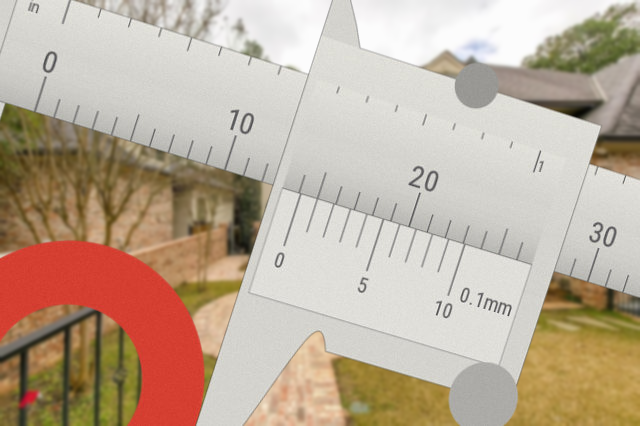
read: {"value": 14.1, "unit": "mm"}
